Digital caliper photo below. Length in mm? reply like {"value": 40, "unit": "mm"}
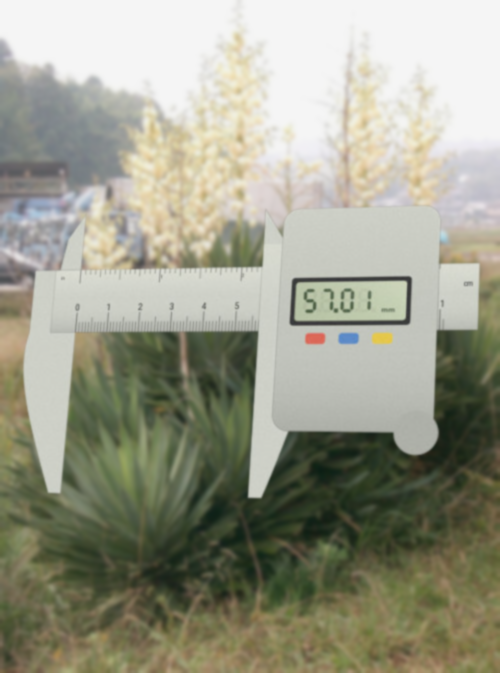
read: {"value": 57.01, "unit": "mm"}
